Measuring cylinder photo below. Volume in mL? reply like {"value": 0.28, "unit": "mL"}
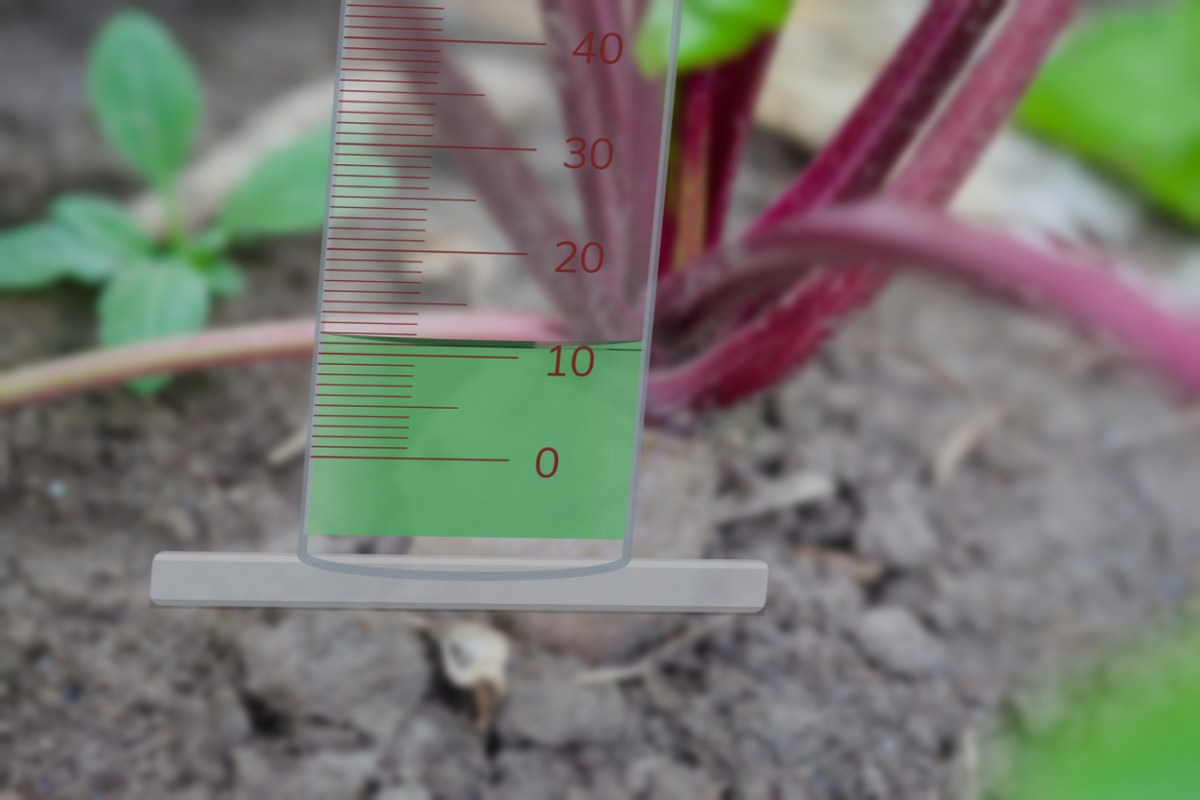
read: {"value": 11, "unit": "mL"}
